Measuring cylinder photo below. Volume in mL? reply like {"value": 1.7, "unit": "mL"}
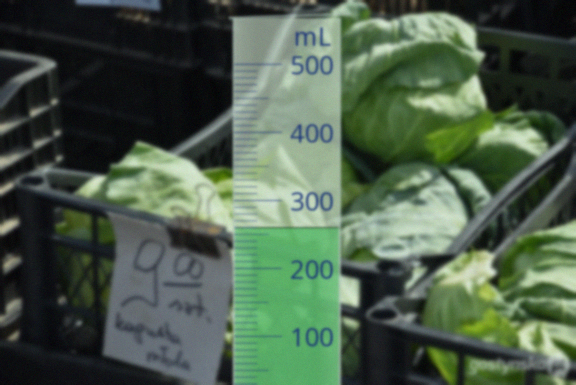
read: {"value": 260, "unit": "mL"}
